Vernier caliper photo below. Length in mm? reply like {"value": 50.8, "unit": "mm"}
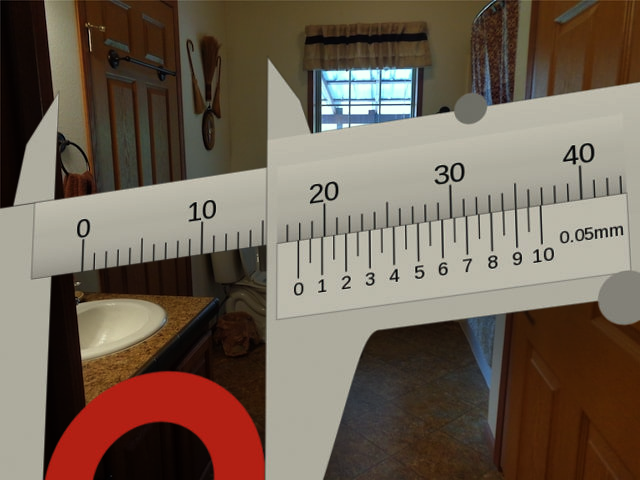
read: {"value": 17.9, "unit": "mm"}
